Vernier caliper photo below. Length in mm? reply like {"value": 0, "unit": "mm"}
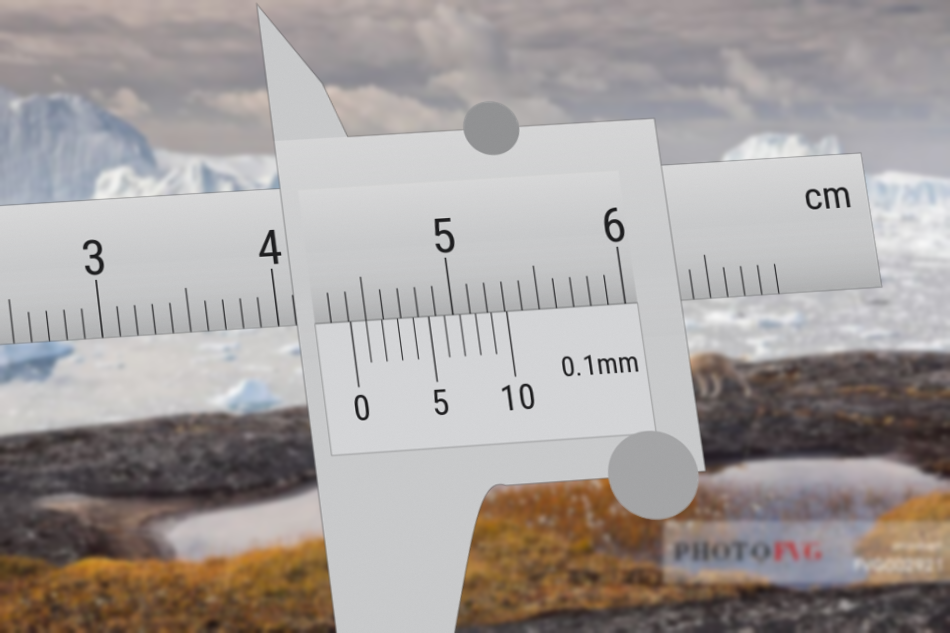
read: {"value": 44.1, "unit": "mm"}
